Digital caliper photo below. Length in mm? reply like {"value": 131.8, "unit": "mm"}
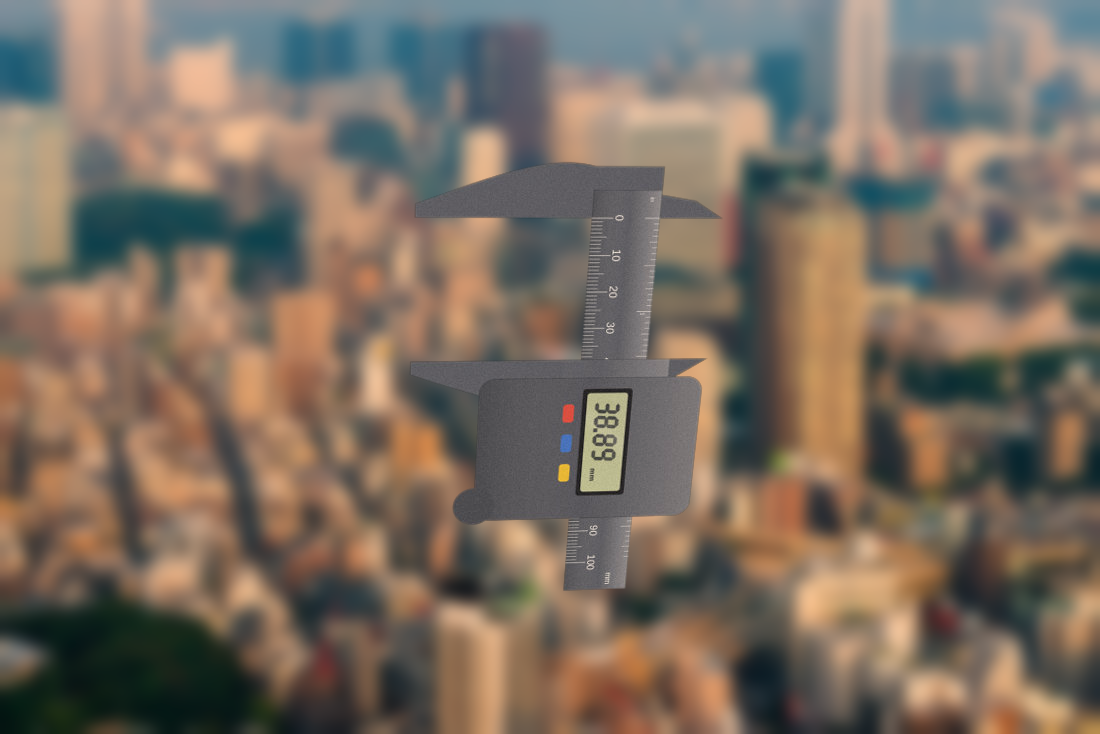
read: {"value": 38.89, "unit": "mm"}
